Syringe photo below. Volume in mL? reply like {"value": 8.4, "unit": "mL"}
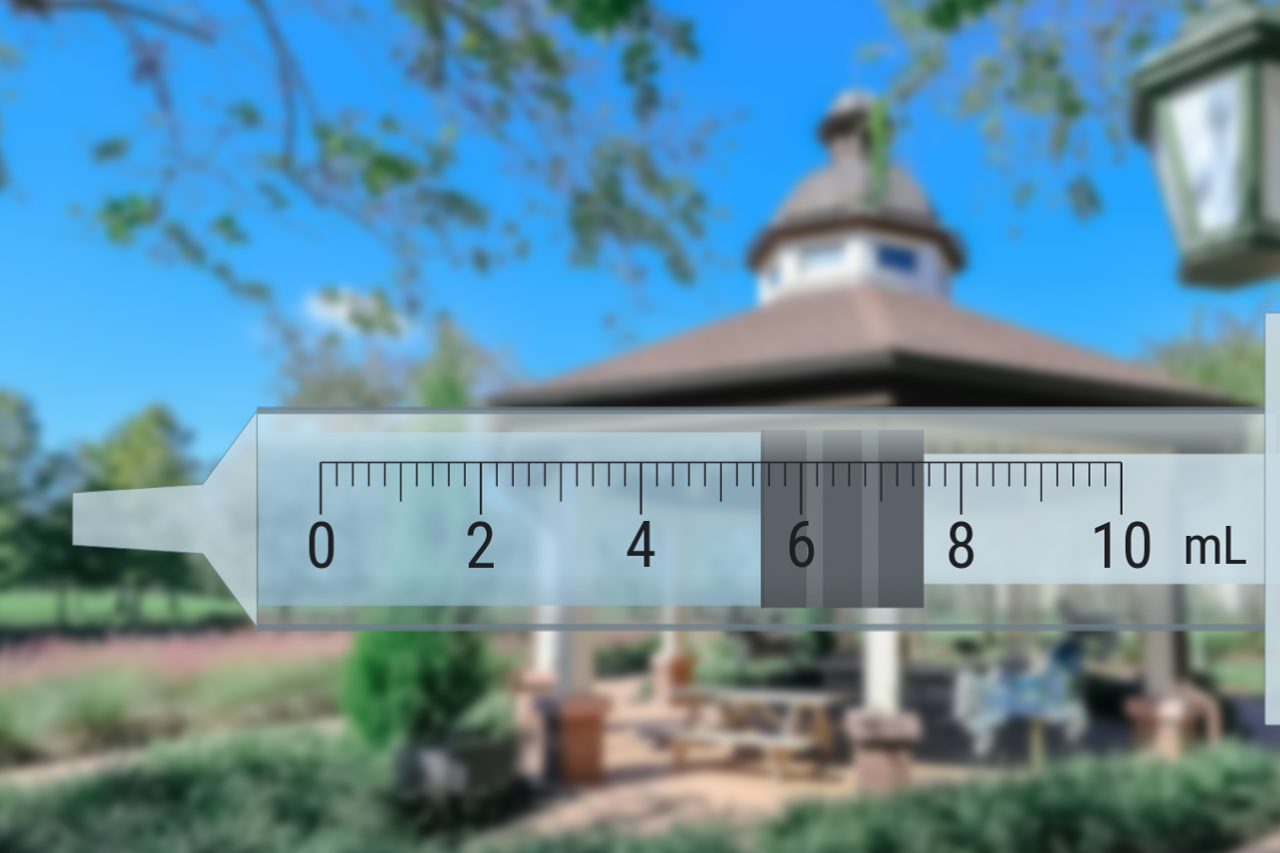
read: {"value": 5.5, "unit": "mL"}
